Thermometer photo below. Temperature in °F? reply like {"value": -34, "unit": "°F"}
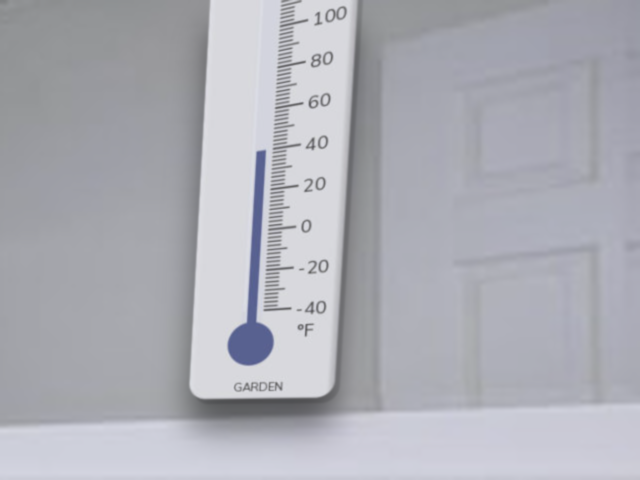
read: {"value": 40, "unit": "°F"}
